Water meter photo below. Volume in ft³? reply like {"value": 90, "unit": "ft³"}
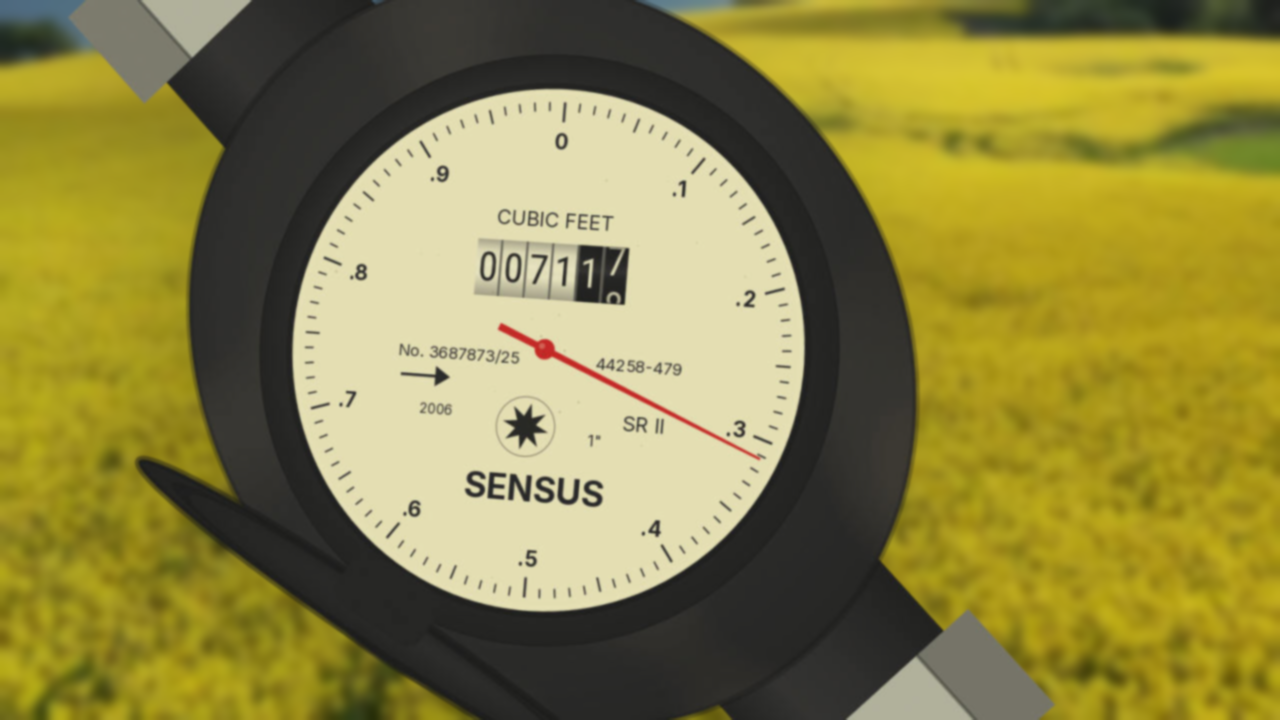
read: {"value": 7117.31, "unit": "ft³"}
